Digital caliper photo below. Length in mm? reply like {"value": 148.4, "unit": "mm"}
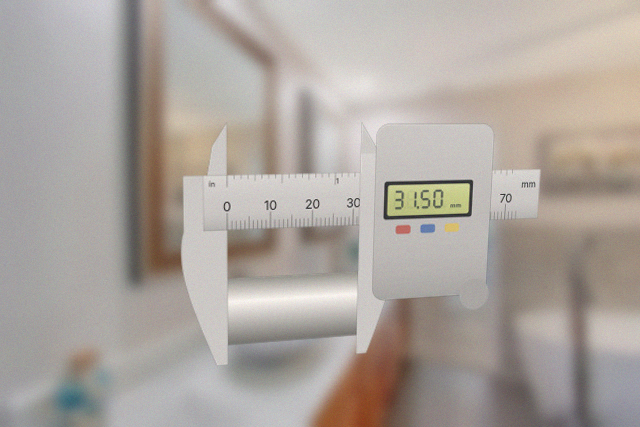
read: {"value": 31.50, "unit": "mm"}
